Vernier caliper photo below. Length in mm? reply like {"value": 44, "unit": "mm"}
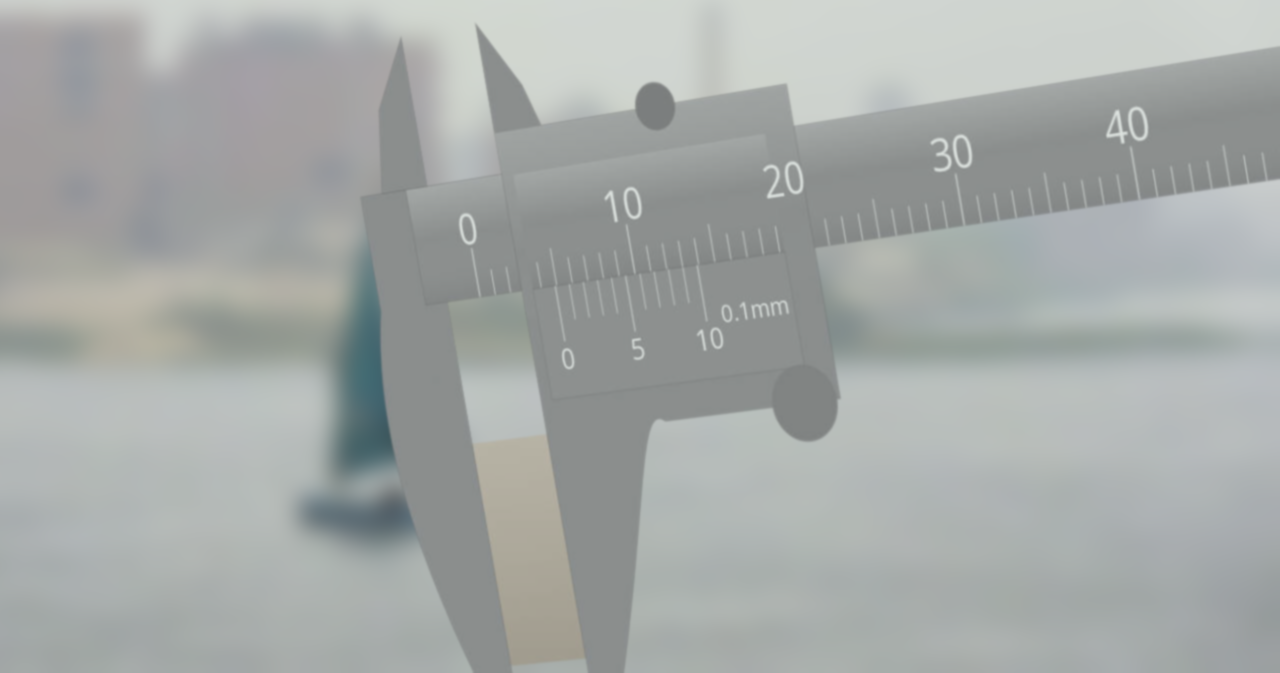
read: {"value": 4.9, "unit": "mm"}
